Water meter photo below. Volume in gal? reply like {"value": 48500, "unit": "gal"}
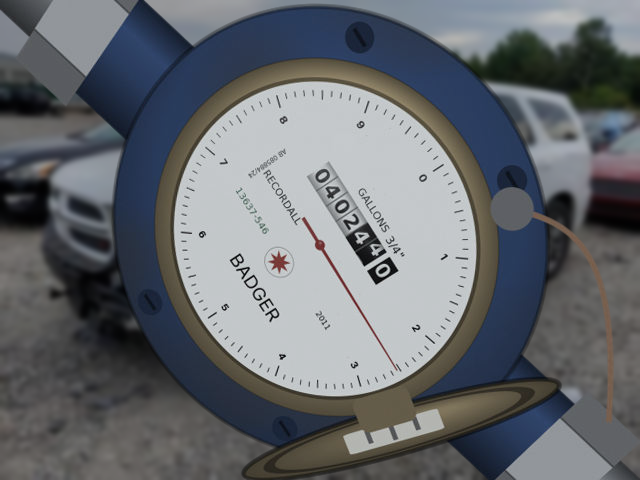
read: {"value": 402442.5, "unit": "gal"}
